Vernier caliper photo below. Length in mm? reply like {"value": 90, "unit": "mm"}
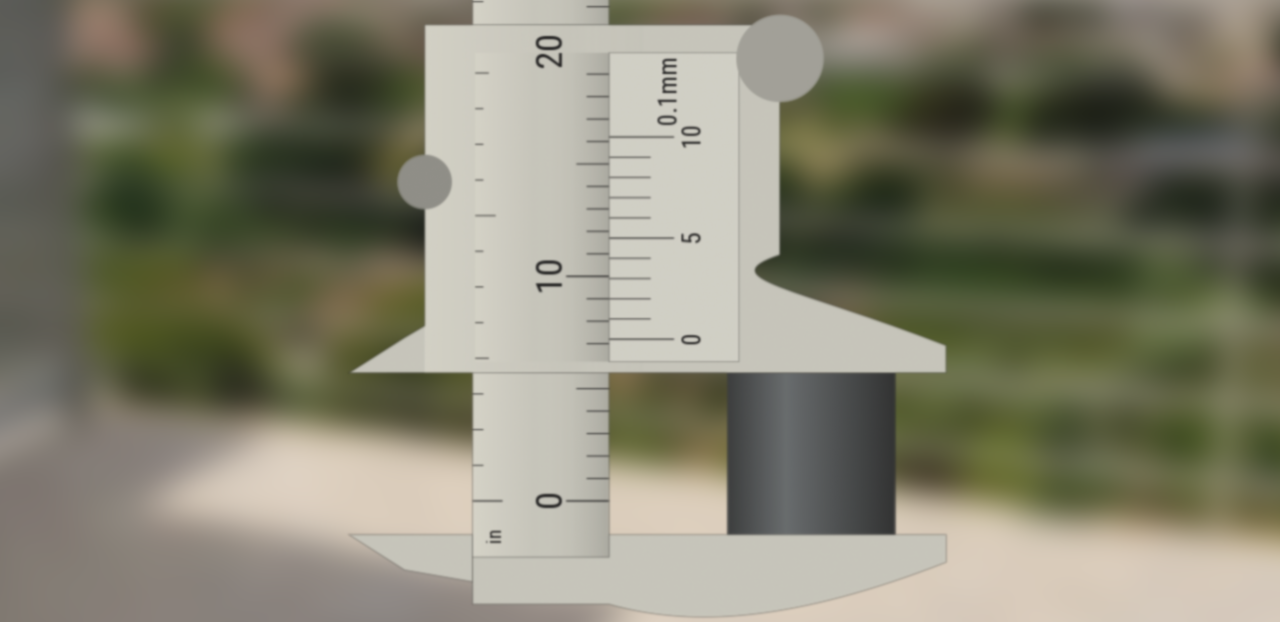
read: {"value": 7.2, "unit": "mm"}
